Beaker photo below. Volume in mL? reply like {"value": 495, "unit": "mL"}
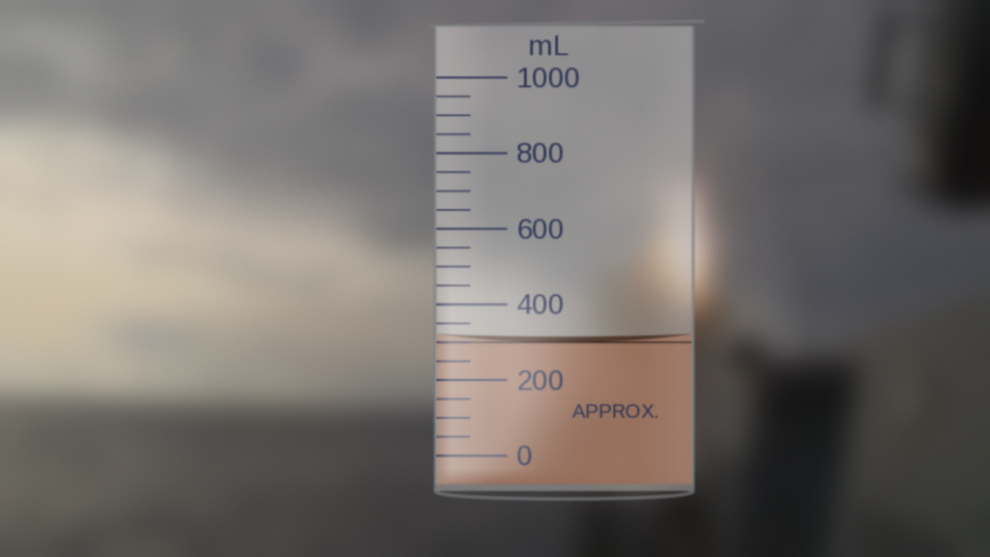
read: {"value": 300, "unit": "mL"}
